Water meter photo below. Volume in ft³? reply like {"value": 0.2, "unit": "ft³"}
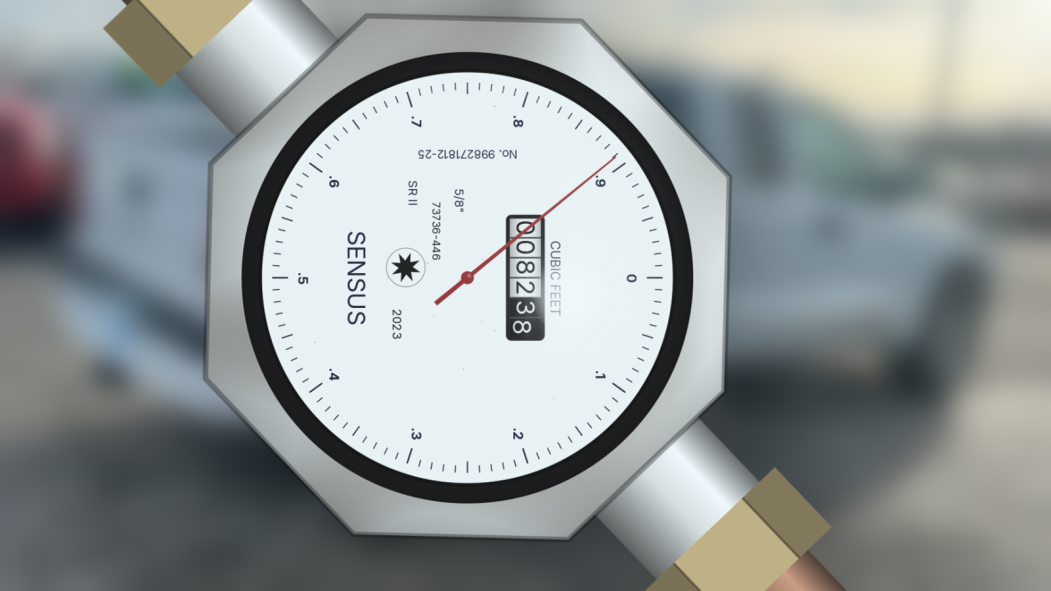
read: {"value": 8237.89, "unit": "ft³"}
